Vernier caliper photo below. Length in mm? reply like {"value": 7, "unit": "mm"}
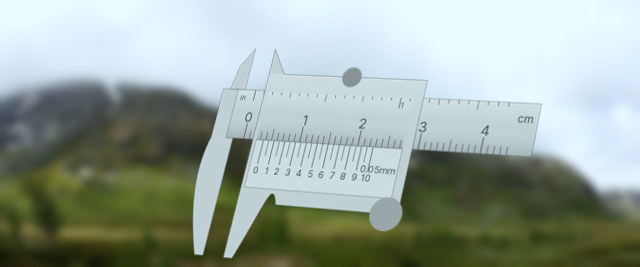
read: {"value": 3.6, "unit": "mm"}
